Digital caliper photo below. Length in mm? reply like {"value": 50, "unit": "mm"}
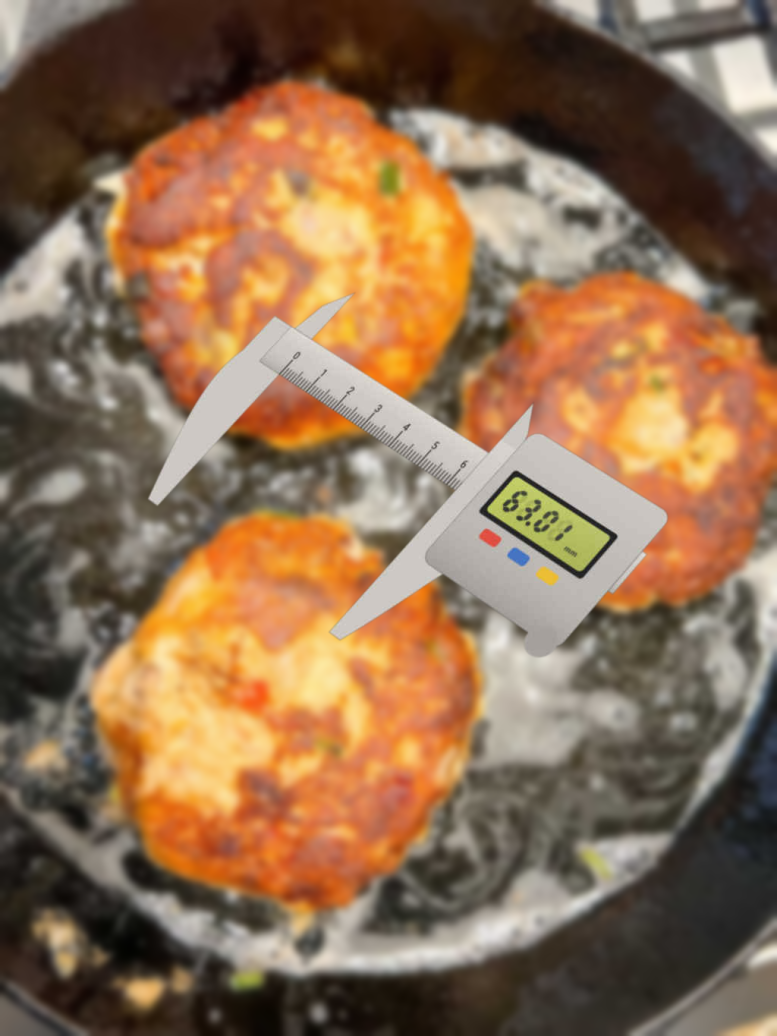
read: {"value": 63.01, "unit": "mm"}
